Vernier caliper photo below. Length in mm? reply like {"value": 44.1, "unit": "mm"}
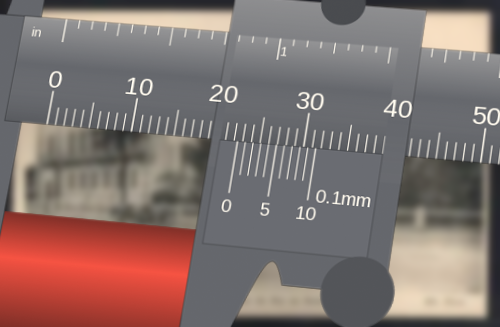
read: {"value": 22.4, "unit": "mm"}
